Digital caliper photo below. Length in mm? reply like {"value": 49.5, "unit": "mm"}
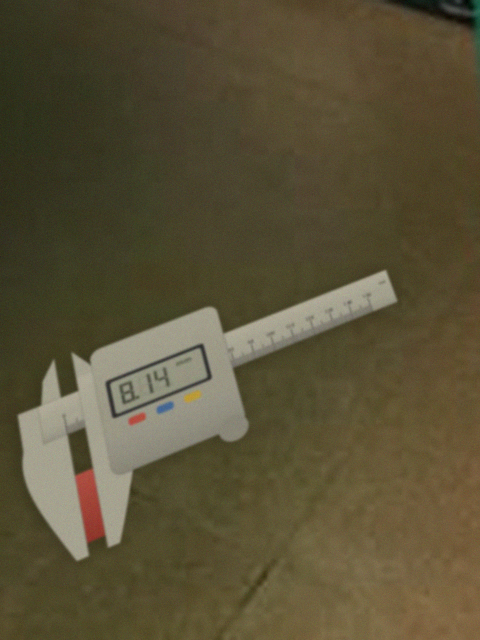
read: {"value": 8.14, "unit": "mm"}
